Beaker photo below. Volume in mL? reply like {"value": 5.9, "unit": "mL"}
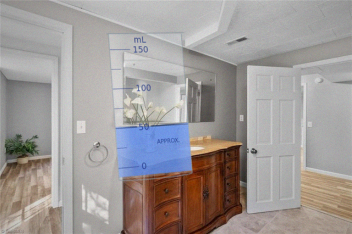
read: {"value": 50, "unit": "mL"}
